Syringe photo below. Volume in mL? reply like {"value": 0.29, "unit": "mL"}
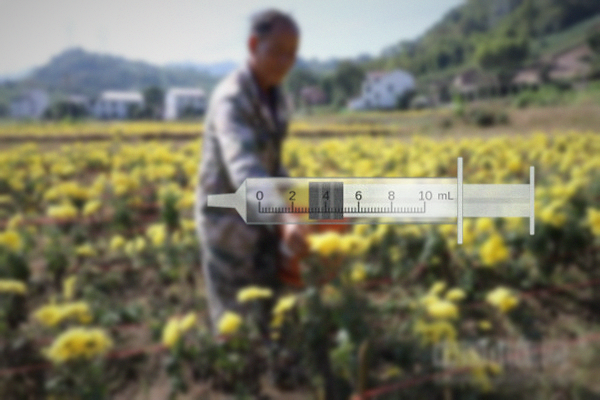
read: {"value": 3, "unit": "mL"}
